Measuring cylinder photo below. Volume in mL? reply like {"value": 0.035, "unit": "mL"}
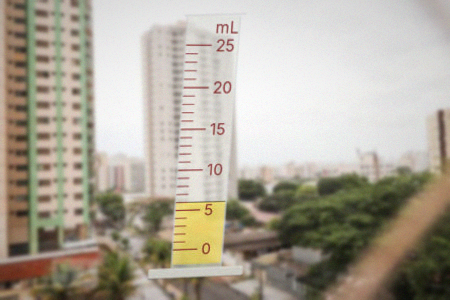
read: {"value": 6, "unit": "mL"}
